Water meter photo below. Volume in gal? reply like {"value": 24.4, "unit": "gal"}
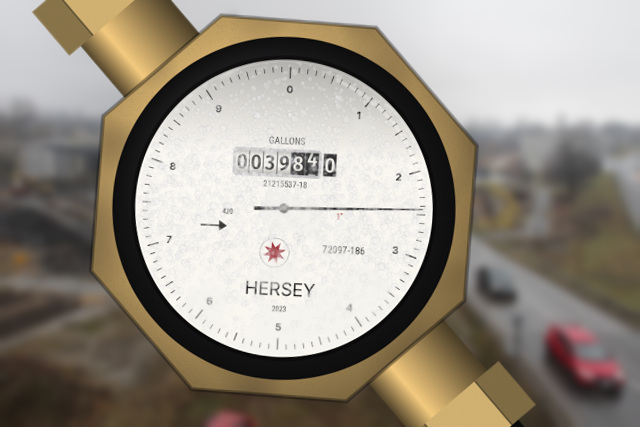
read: {"value": 39842.4, "unit": "gal"}
